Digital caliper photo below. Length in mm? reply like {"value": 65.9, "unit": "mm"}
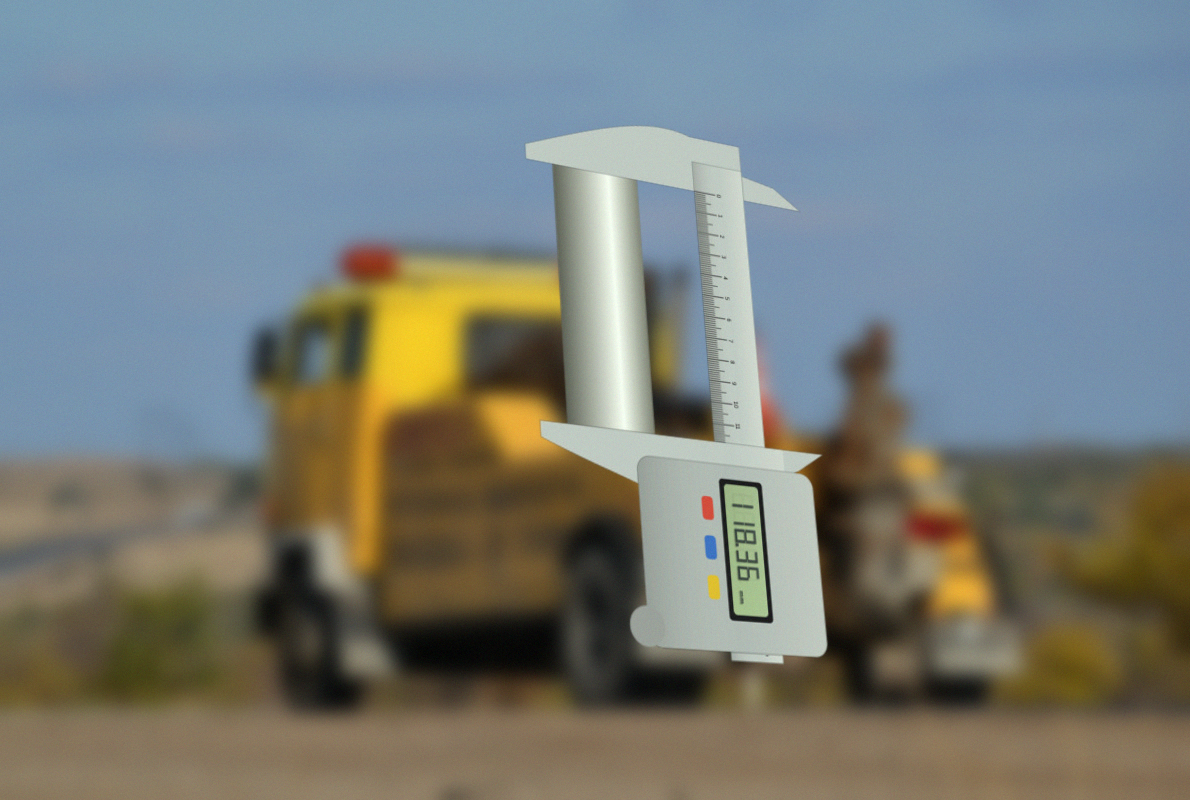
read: {"value": 118.36, "unit": "mm"}
